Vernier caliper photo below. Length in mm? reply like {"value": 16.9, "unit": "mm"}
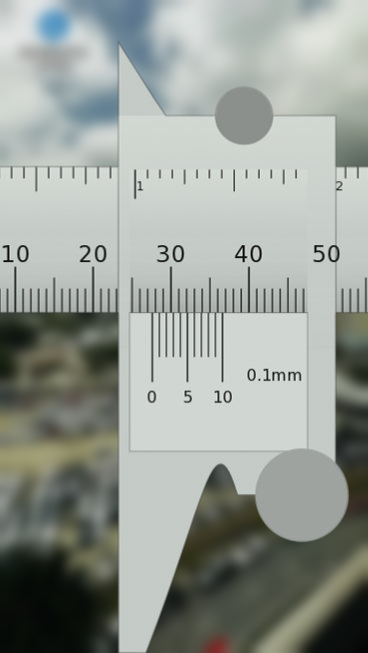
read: {"value": 27.6, "unit": "mm"}
